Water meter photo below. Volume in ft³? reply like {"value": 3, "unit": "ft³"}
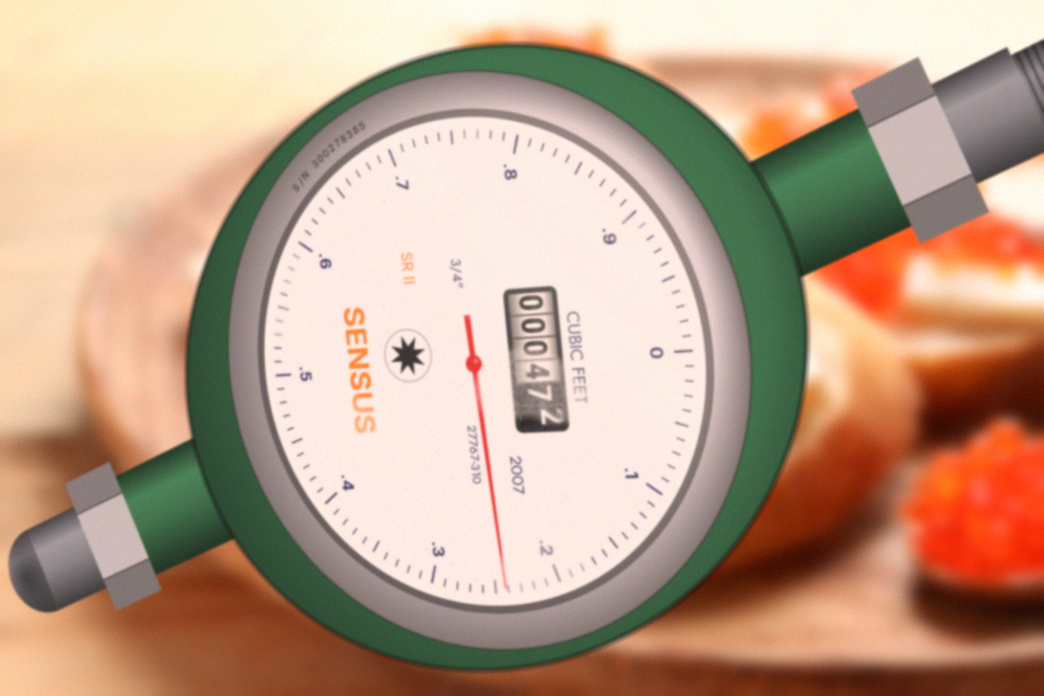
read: {"value": 472.24, "unit": "ft³"}
